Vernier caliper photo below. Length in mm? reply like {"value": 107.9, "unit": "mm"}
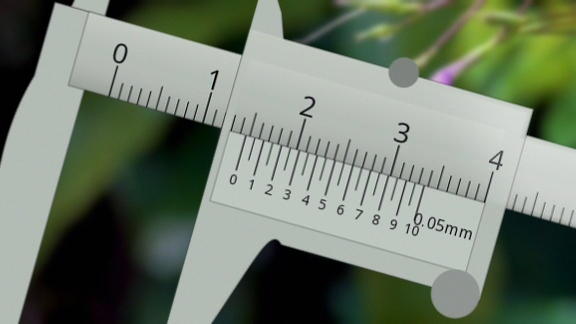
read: {"value": 14.6, "unit": "mm"}
